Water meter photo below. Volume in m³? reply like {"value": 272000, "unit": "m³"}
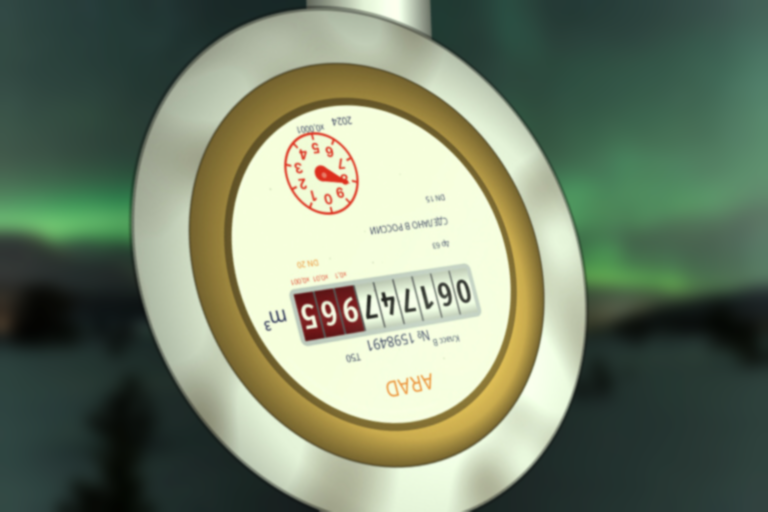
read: {"value": 61747.9658, "unit": "m³"}
